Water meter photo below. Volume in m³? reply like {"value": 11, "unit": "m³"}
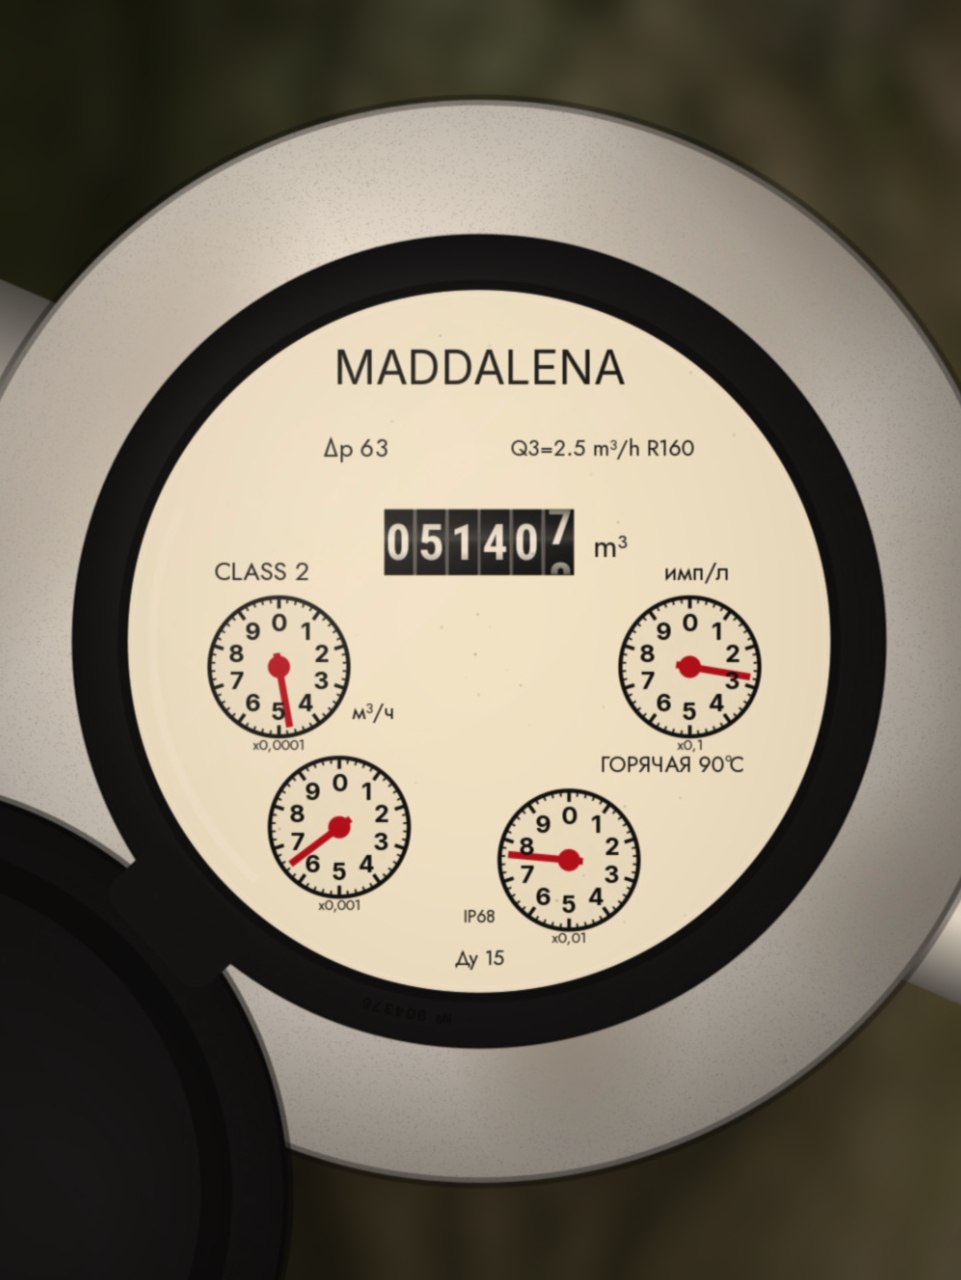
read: {"value": 51407.2764, "unit": "m³"}
